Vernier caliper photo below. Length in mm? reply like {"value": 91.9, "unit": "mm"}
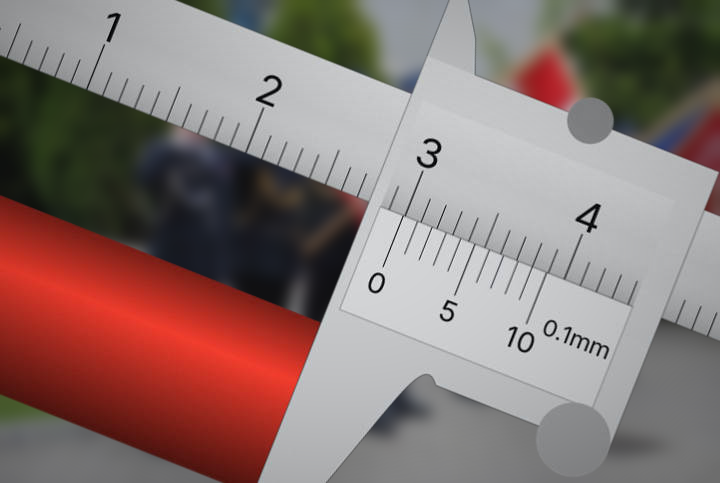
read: {"value": 29.9, "unit": "mm"}
